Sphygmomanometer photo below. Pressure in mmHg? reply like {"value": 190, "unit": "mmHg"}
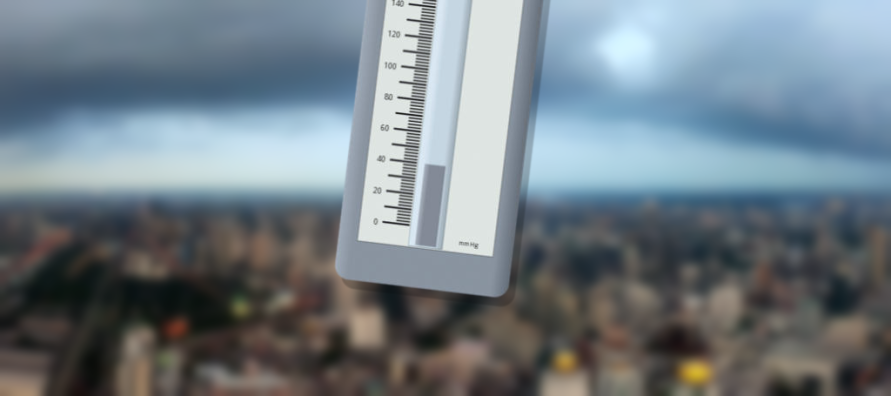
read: {"value": 40, "unit": "mmHg"}
